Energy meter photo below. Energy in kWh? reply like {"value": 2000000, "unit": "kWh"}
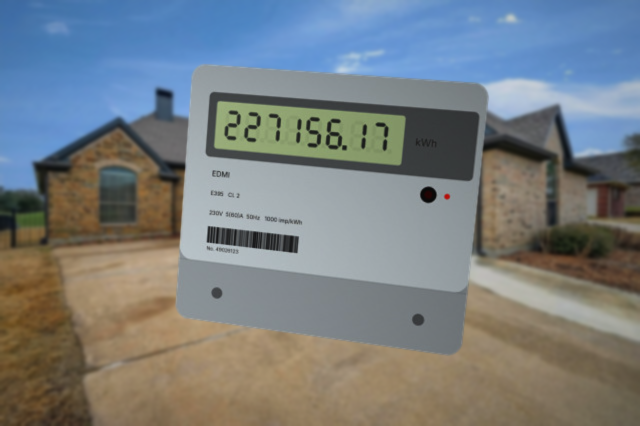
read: {"value": 227156.17, "unit": "kWh"}
